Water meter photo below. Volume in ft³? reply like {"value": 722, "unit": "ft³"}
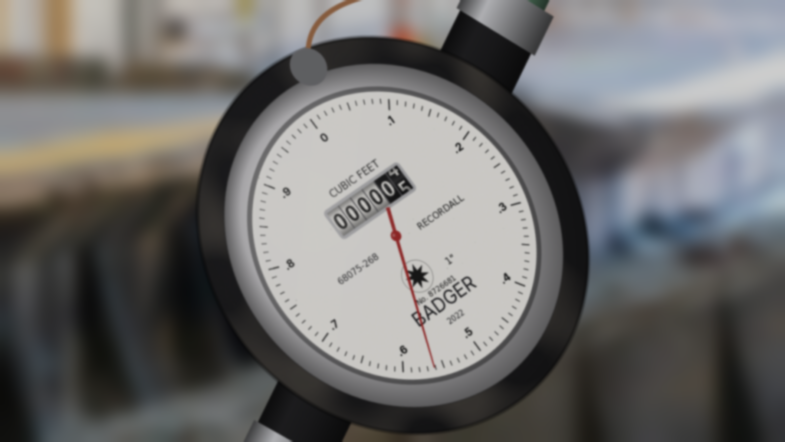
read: {"value": 4.56, "unit": "ft³"}
